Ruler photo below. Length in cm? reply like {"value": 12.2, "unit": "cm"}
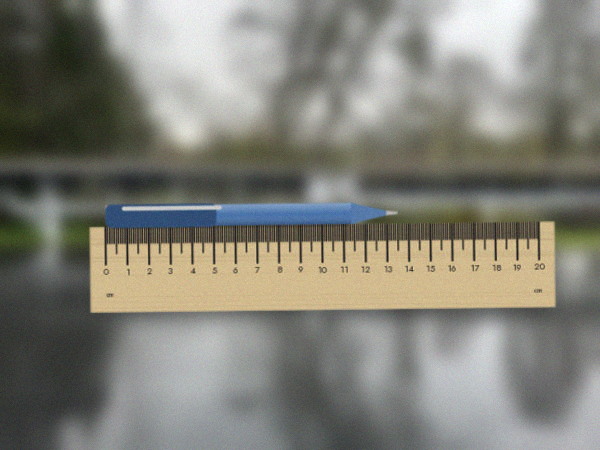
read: {"value": 13.5, "unit": "cm"}
